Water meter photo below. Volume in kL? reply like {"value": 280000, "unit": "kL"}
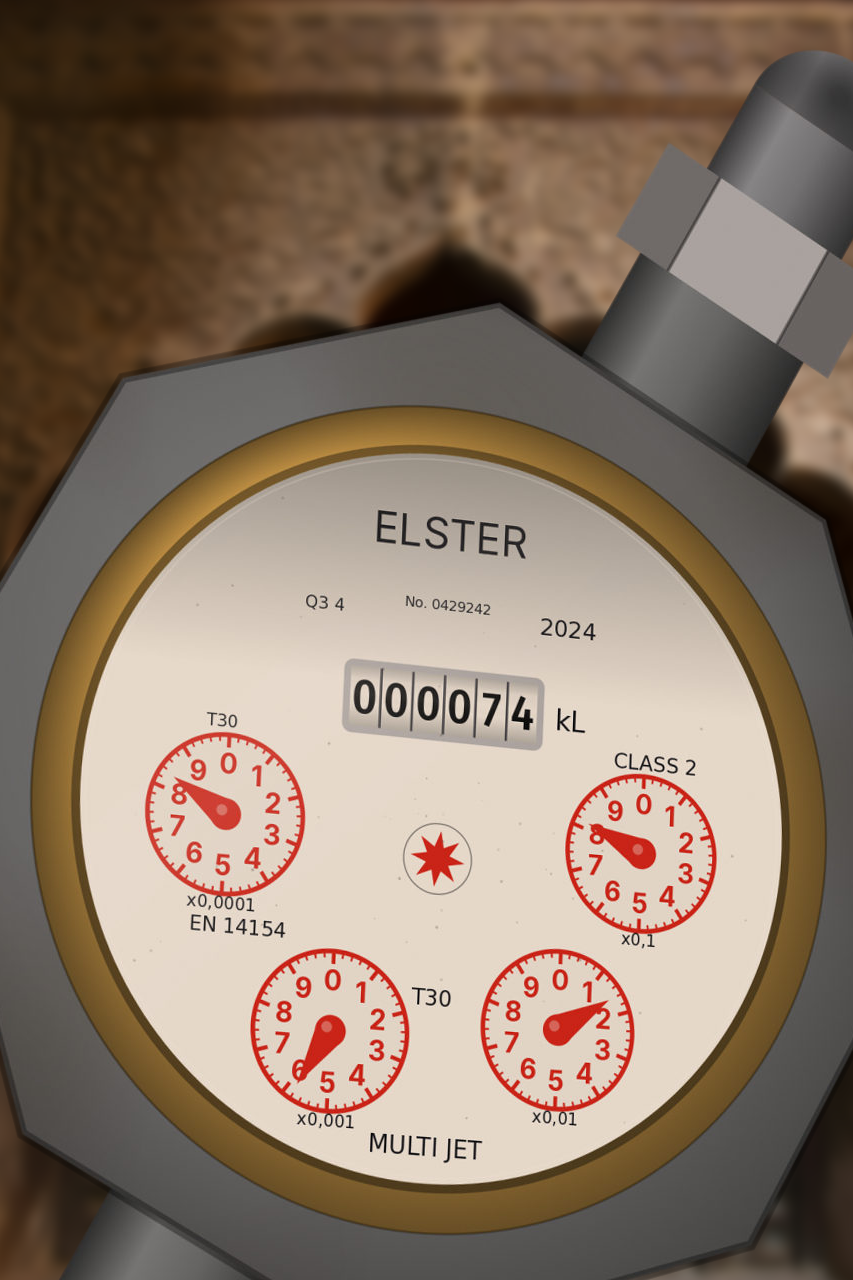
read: {"value": 74.8158, "unit": "kL"}
